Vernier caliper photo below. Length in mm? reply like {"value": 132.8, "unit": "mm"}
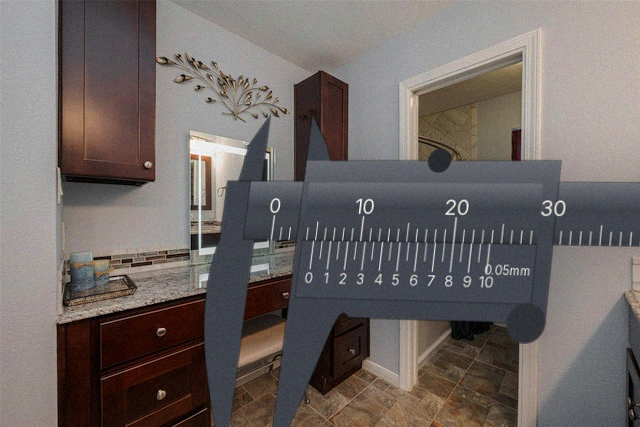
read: {"value": 4.8, "unit": "mm"}
